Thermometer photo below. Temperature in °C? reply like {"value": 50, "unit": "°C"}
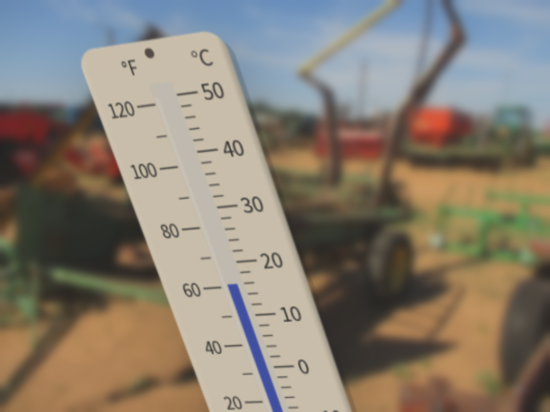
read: {"value": 16, "unit": "°C"}
